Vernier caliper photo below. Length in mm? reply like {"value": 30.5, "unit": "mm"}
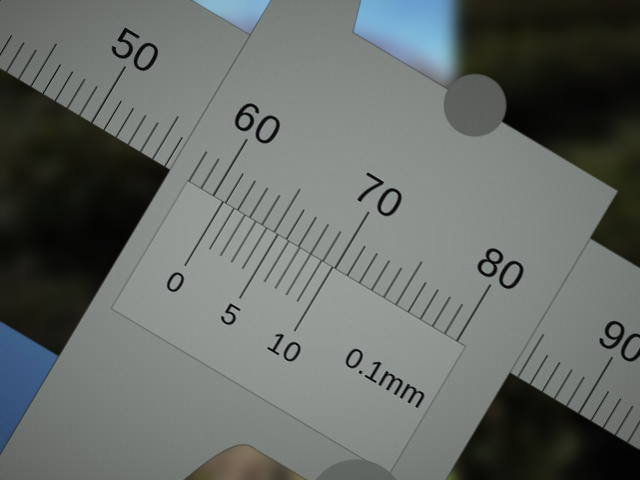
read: {"value": 60.8, "unit": "mm"}
